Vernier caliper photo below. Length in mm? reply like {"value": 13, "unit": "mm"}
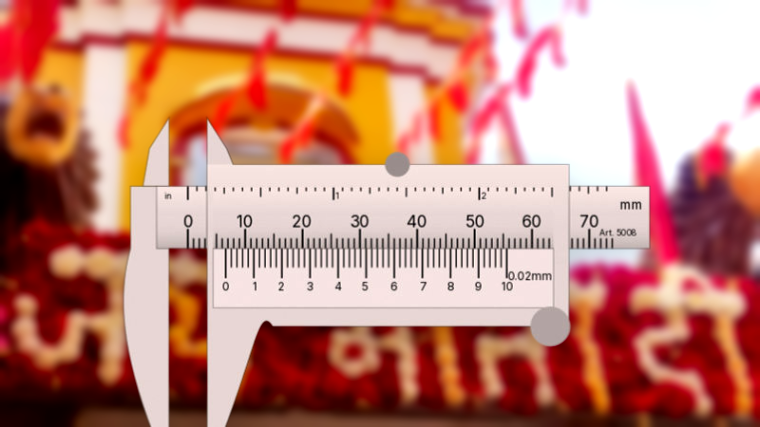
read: {"value": 6.6, "unit": "mm"}
